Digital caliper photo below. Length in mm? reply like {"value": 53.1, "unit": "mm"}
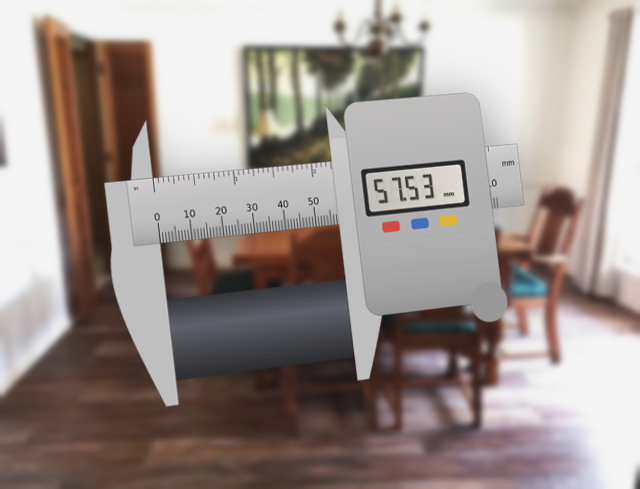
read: {"value": 57.53, "unit": "mm"}
